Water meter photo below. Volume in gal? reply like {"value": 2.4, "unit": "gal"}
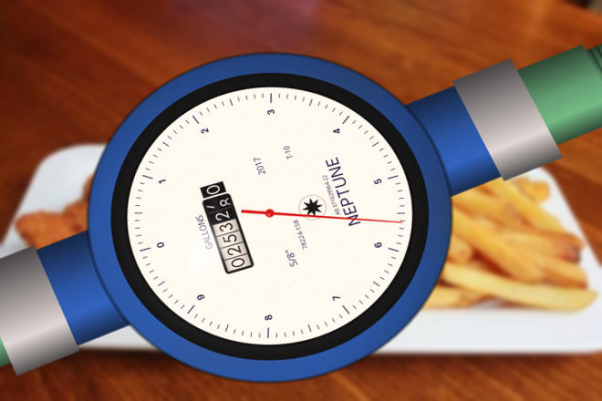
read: {"value": 253275.6, "unit": "gal"}
